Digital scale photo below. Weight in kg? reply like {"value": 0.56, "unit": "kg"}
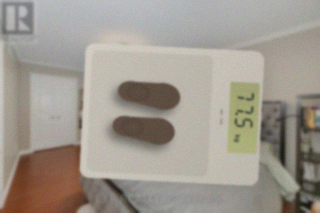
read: {"value": 77.5, "unit": "kg"}
